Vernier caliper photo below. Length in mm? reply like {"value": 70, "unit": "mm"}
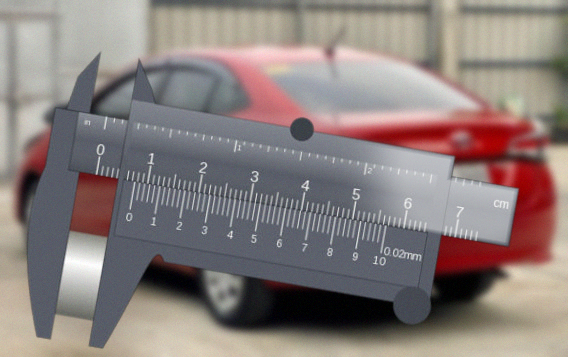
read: {"value": 7.5, "unit": "mm"}
